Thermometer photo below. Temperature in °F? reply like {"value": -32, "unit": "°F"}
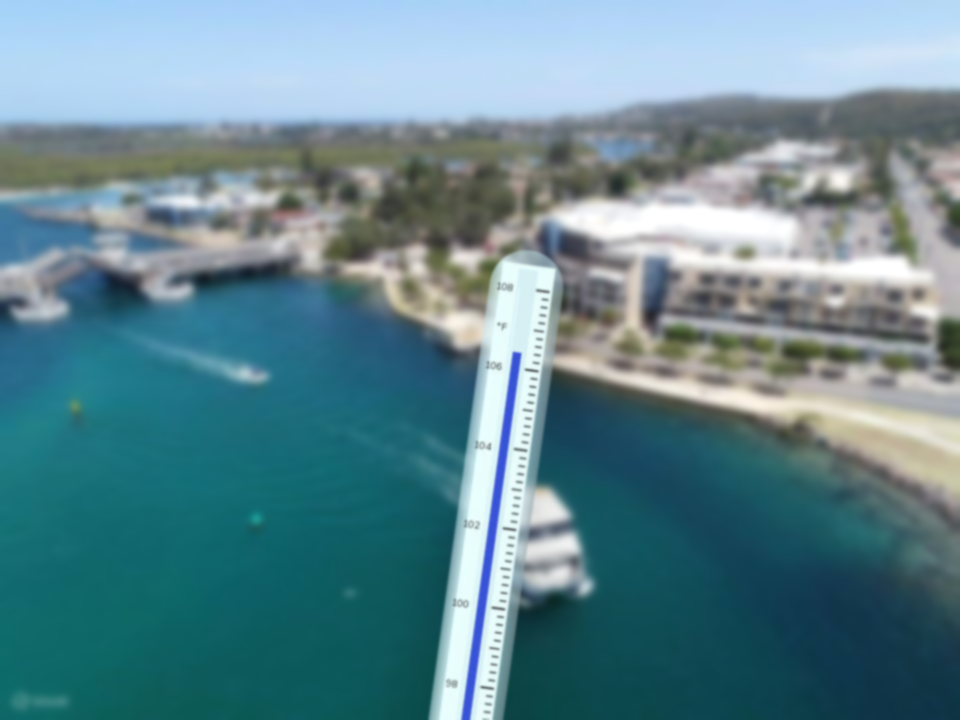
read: {"value": 106.4, "unit": "°F"}
